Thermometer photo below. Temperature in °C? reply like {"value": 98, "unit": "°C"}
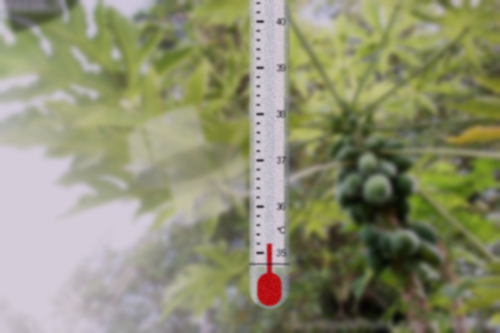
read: {"value": 35.2, "unit": "°C"}
